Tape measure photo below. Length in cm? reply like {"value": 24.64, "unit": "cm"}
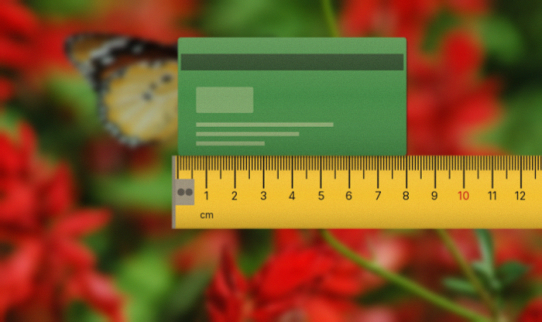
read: {"value": 8, "unit": "cm"}
